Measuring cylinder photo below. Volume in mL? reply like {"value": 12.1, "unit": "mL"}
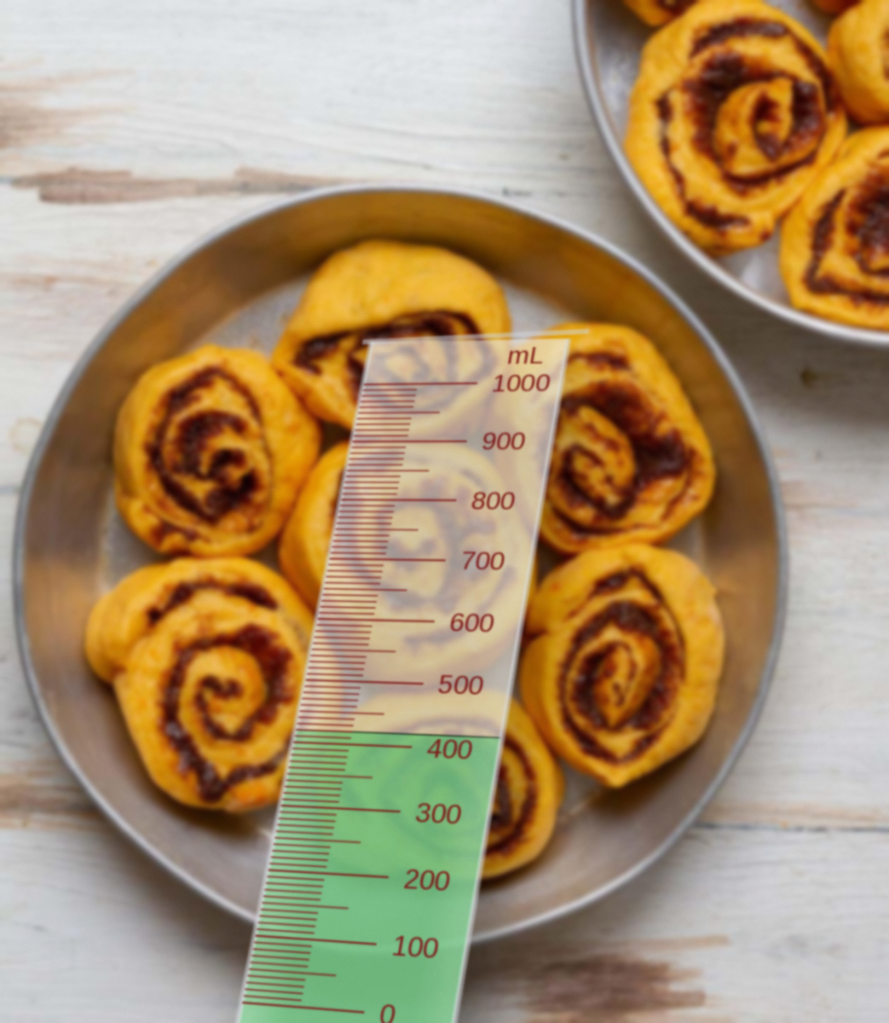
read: {"value": 420, "unit": "mL"}
